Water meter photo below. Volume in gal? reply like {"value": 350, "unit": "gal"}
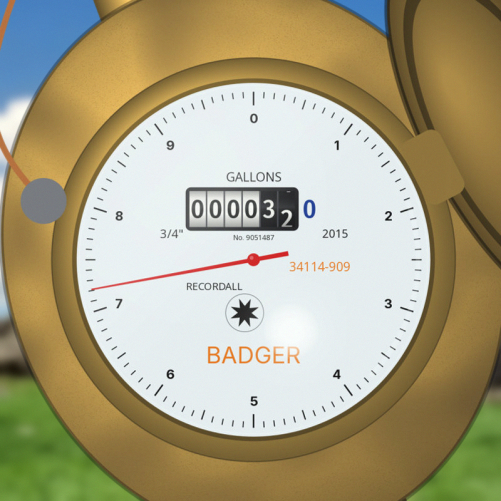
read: {"value": 317.2, "unit": "gal"}
